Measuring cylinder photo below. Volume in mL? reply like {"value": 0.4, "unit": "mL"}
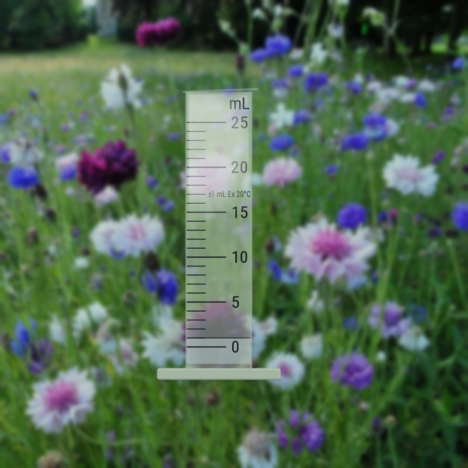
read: {"value": 1, "unit": "mL"}
